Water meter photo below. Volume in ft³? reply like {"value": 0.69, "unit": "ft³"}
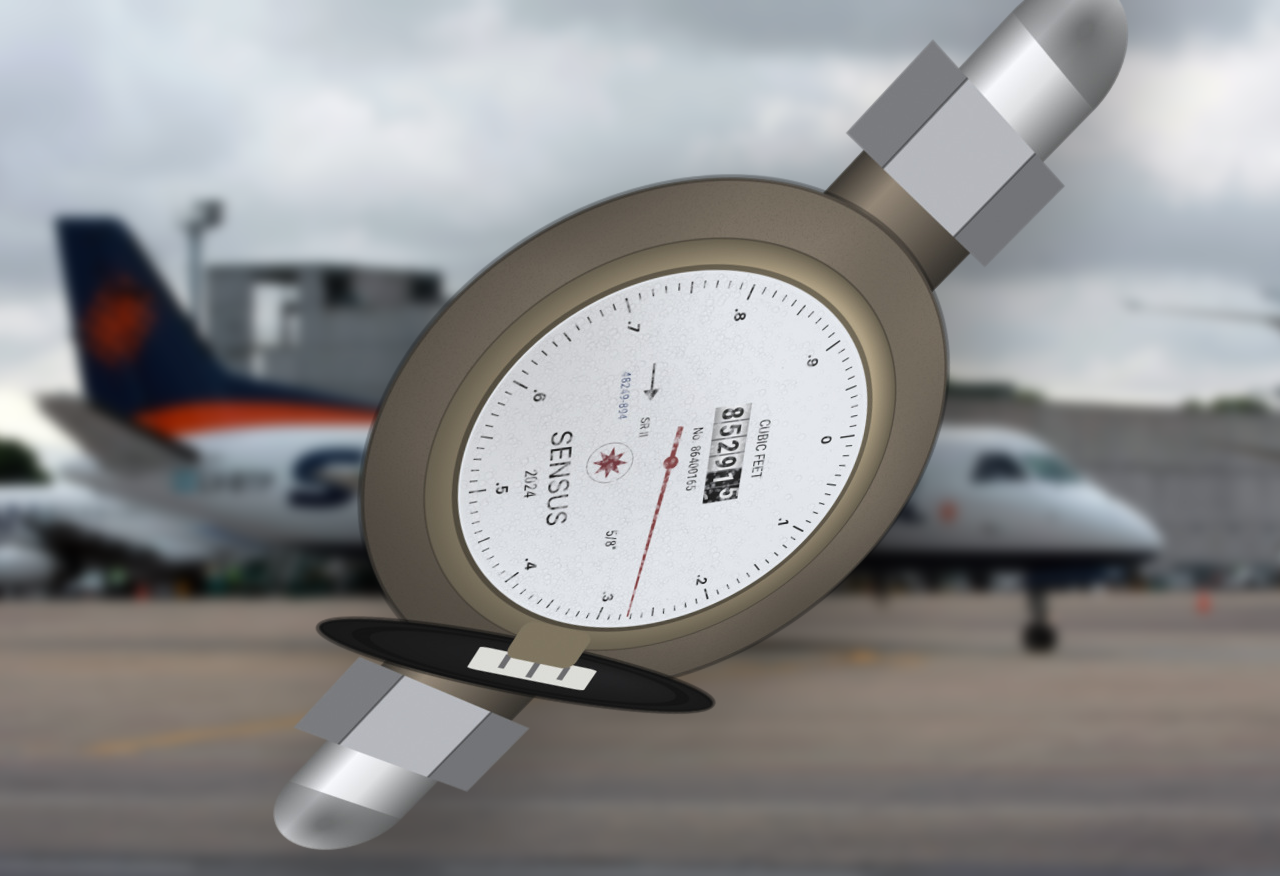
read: {"value": 852915.27, "unit": "ft³"}
